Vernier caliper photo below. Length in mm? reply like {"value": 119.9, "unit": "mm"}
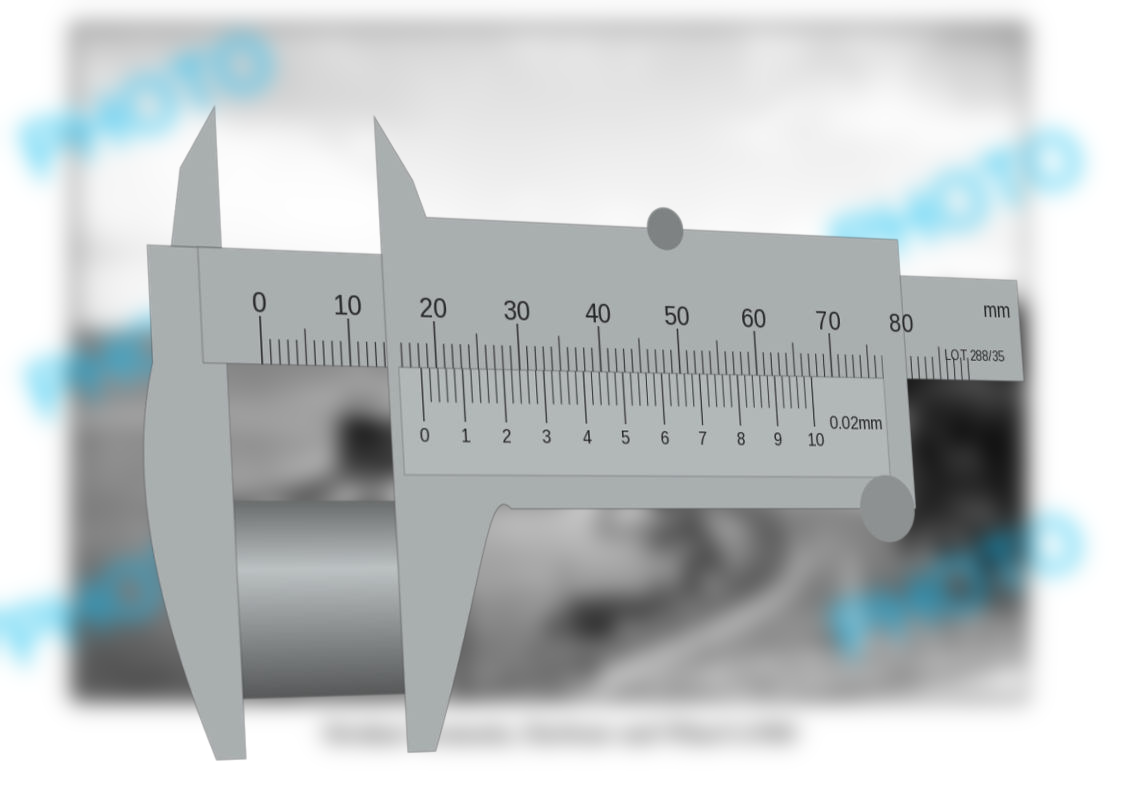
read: {"value": 18.2, "unit": "mm"}
